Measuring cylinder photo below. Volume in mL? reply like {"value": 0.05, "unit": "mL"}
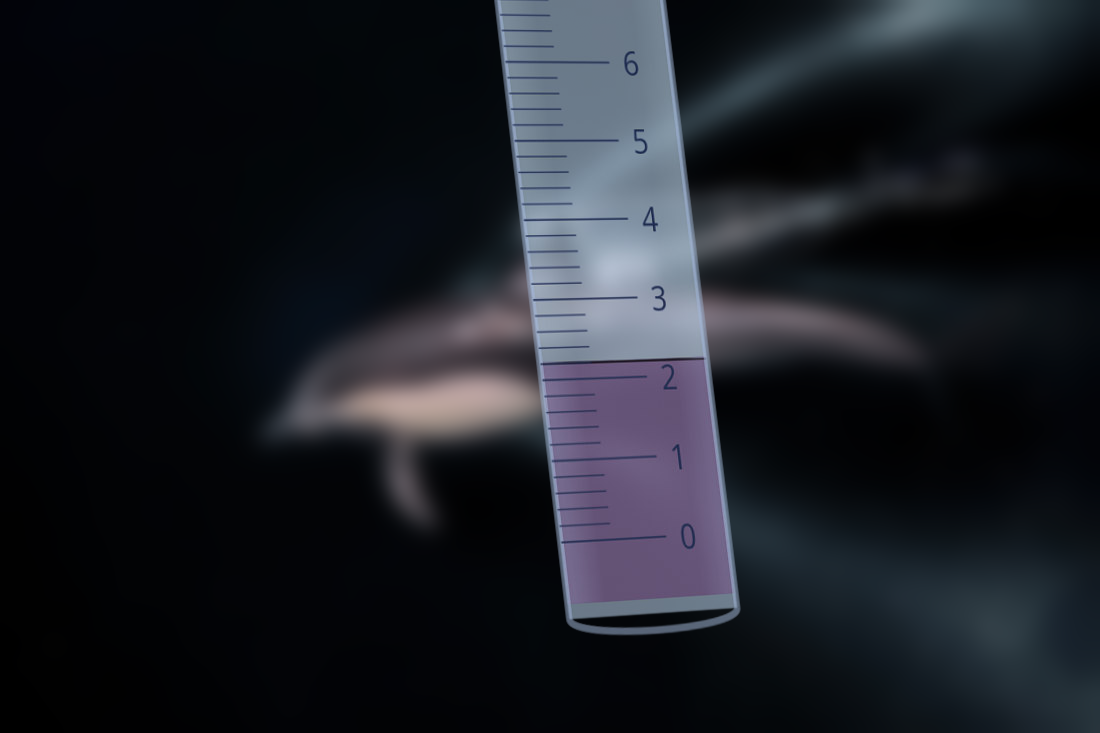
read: {"value": 2.2, "unit": "mL"}
